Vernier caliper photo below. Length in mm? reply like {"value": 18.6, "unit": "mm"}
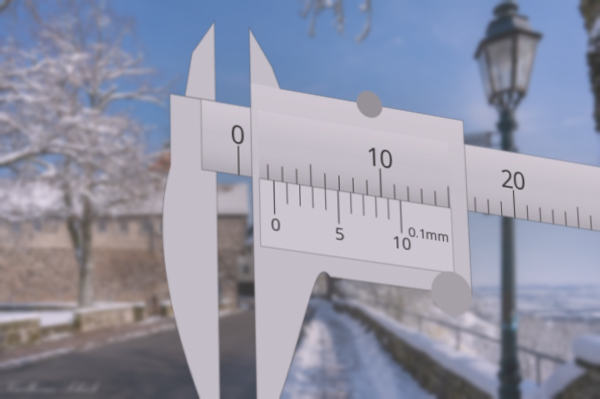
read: {"value": 2.4, "unit": "mm"}
